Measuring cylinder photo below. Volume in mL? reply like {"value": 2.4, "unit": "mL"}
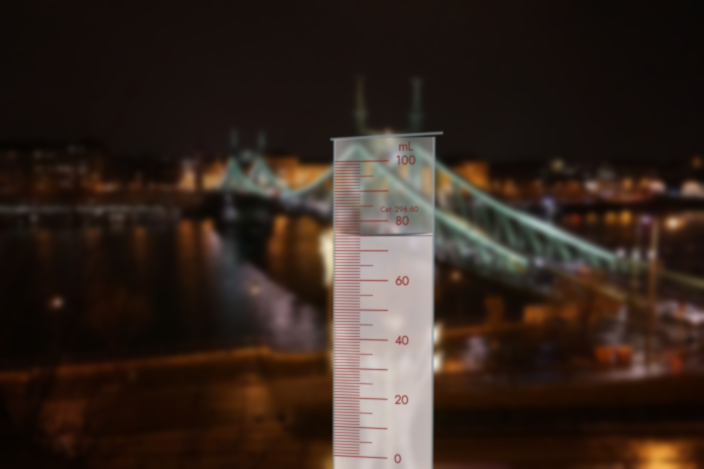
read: {"value": 75, "unit": "mL"}
